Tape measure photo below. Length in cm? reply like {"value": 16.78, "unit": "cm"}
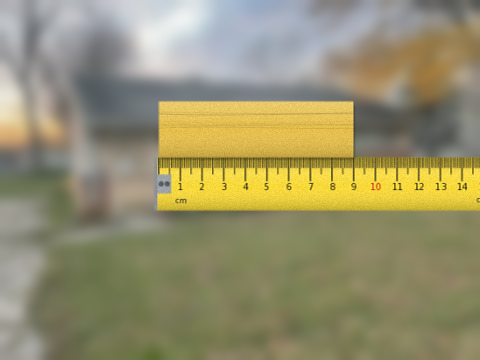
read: {"value": 9, "unit": "cm"}
